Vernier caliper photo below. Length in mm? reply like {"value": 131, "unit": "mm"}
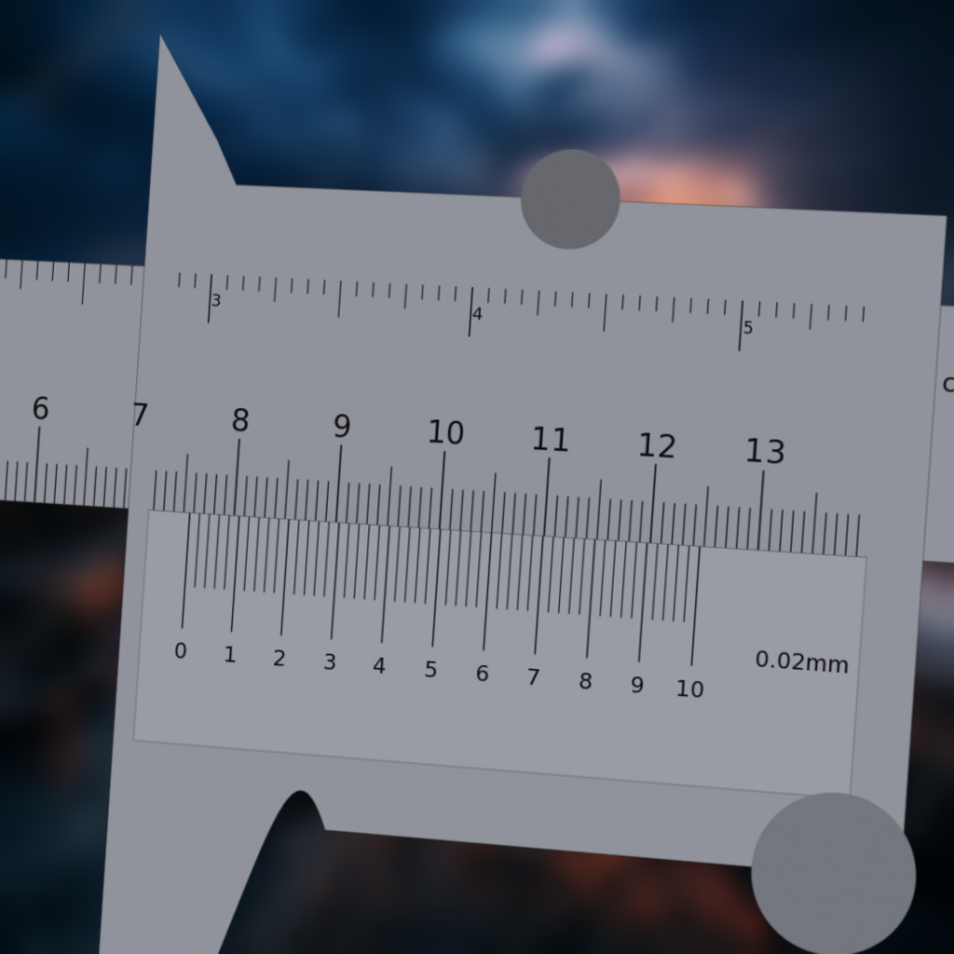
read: {"value": 75.6, "unit": "mm"}
